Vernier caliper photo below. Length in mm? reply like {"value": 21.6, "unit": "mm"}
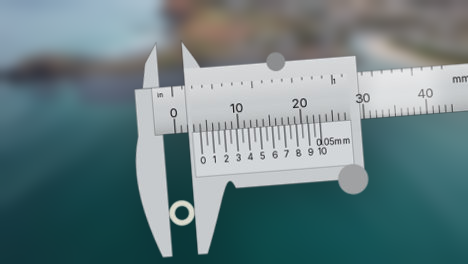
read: {"value": 4.0, "unit": "mm"}
